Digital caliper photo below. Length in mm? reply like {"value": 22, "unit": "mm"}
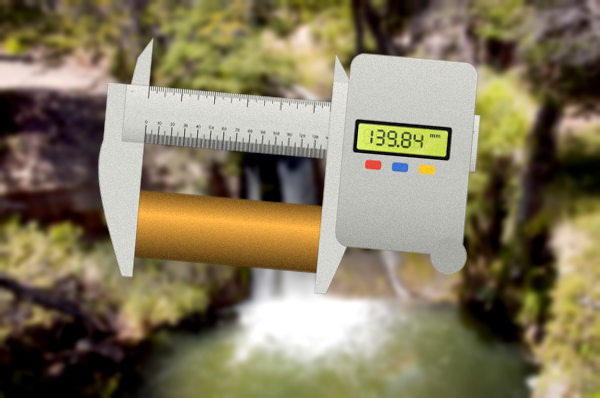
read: {"value": 139.84, "unit": "mm"}
